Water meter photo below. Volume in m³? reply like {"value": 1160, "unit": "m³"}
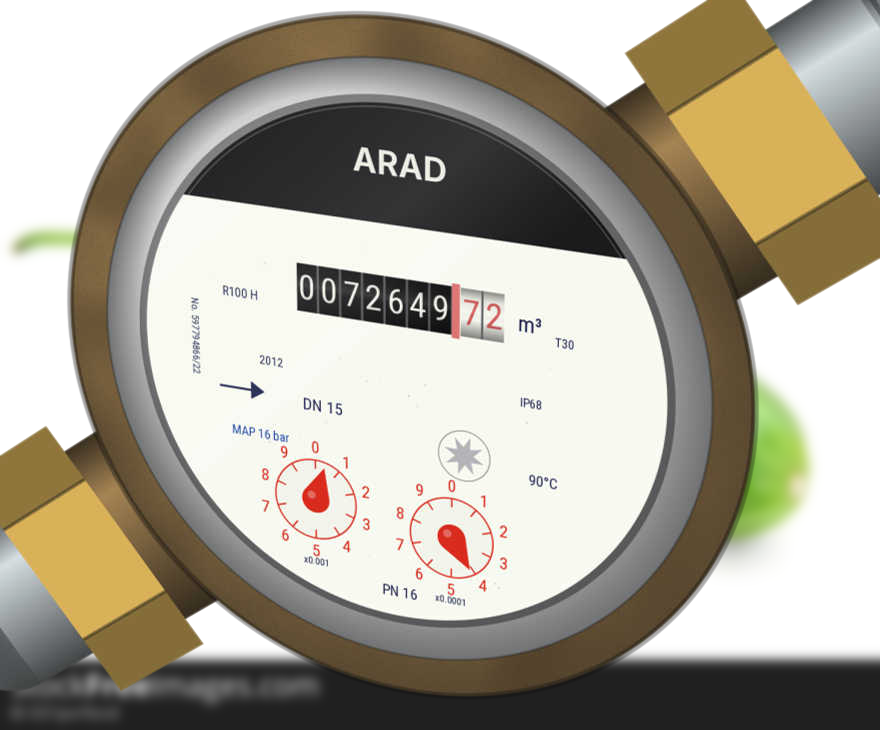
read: {"value": 72649.7204, "unit": "m³"}
